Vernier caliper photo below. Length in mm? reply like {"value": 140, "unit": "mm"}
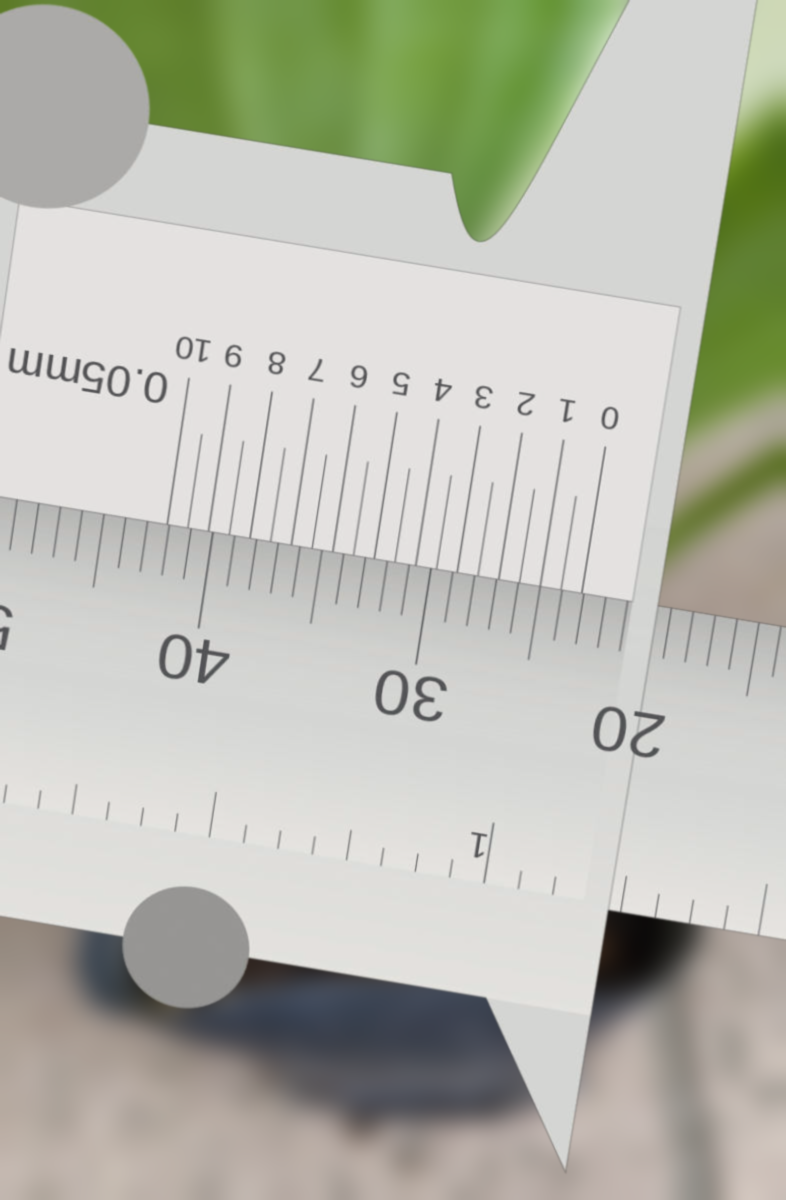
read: {"value": 23.1, "unit": "mm"}
